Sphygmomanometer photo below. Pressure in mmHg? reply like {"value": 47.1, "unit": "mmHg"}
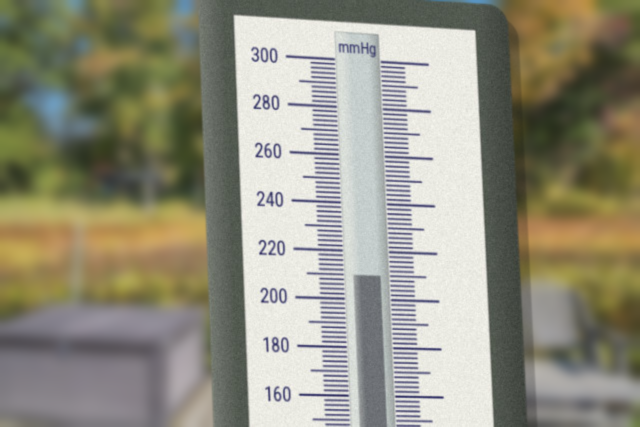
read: {"value": 210, "unit": "mmHg"}
